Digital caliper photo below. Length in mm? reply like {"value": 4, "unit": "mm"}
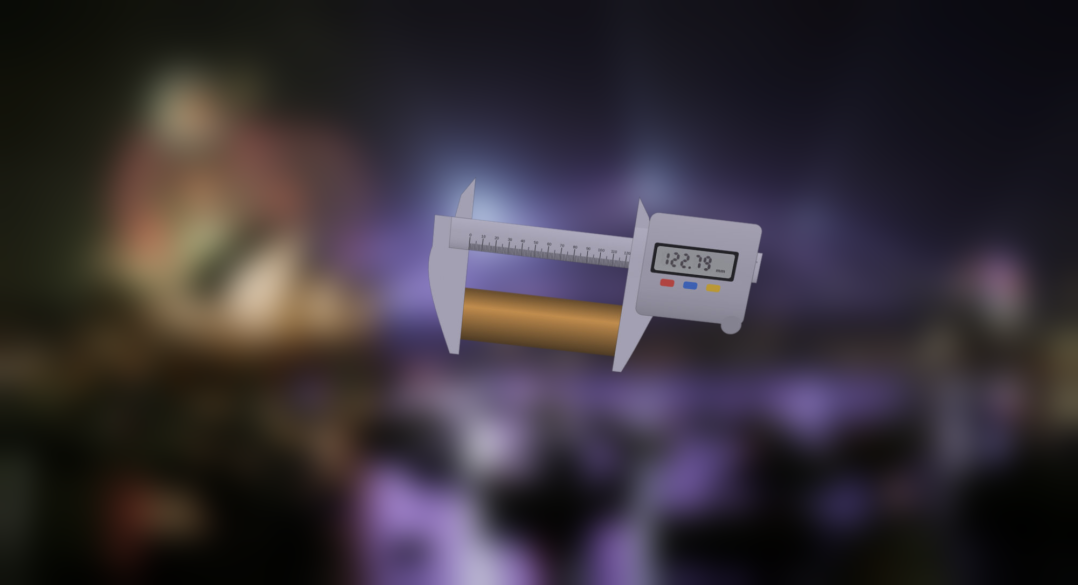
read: {"value": 122.79, "unit": "mm"}
